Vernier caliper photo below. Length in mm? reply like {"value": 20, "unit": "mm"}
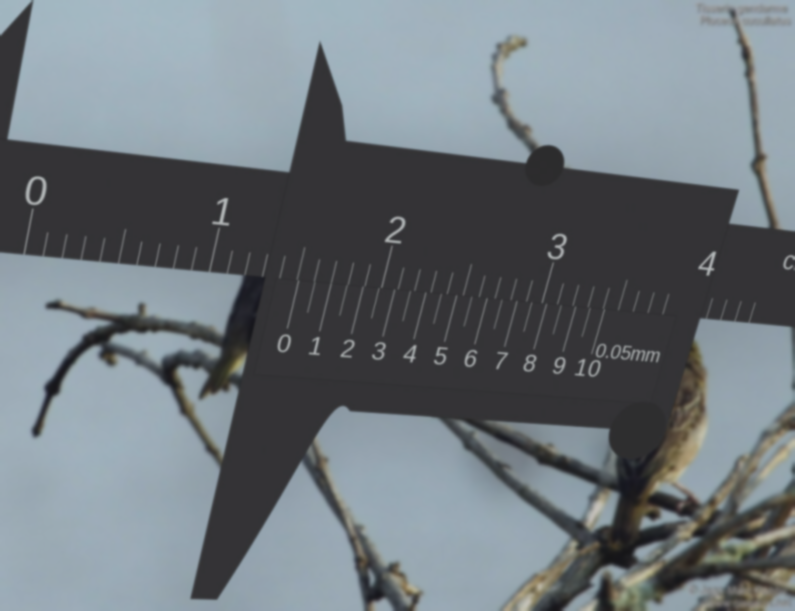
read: {"value": 15.1, "unit": "mm"}
